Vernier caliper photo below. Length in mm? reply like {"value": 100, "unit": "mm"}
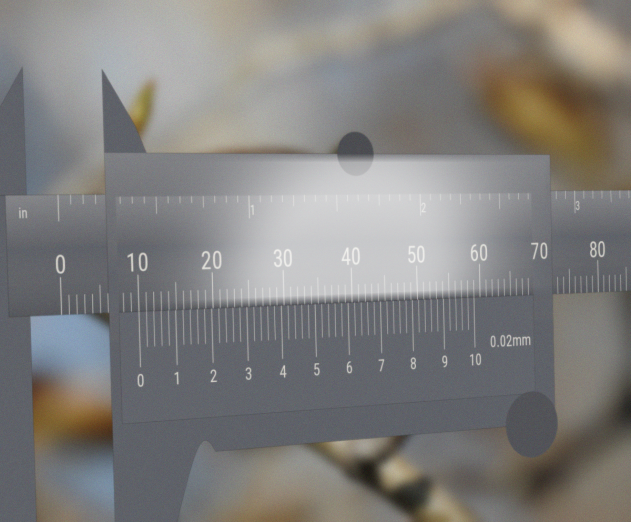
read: {"value": 10.0, "unit": "mm"}
